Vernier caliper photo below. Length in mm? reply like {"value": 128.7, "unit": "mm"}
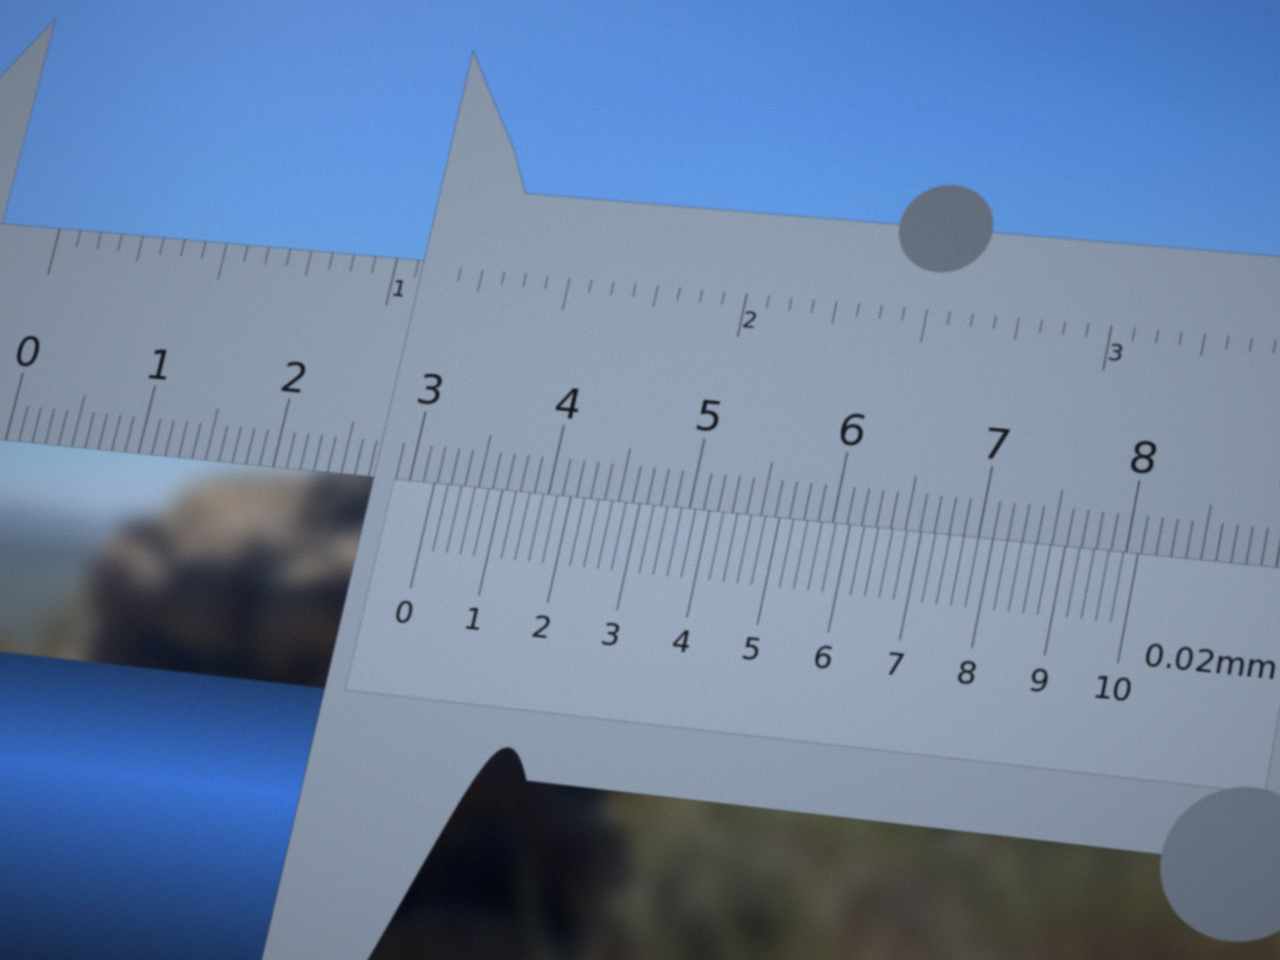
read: {"value": 31.8, "unit": "mm"}
